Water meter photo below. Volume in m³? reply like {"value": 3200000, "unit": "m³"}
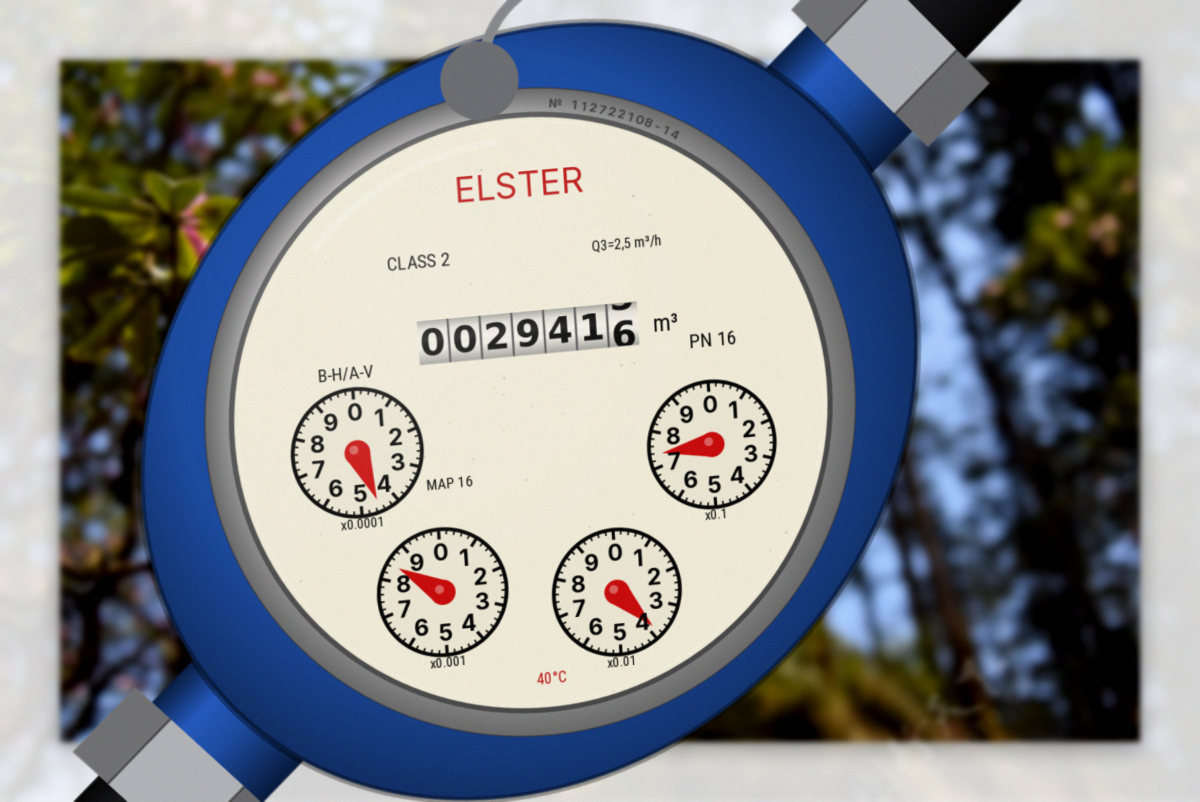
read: {"value": 29415.7384, "unit": "m³"}
